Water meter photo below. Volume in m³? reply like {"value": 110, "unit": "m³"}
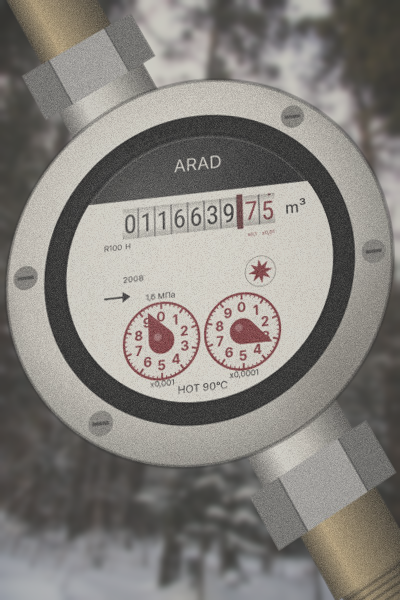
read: {"value": 116639.7493, "unit": "m³"}
